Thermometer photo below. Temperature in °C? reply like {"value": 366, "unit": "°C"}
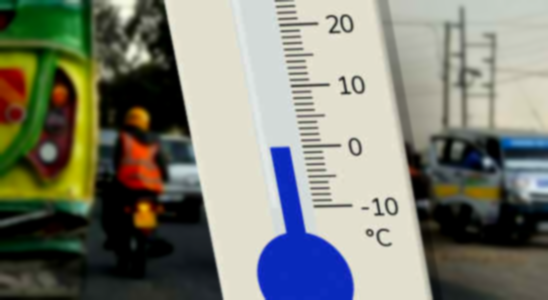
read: {"value": 0, "unit": "°C"}
